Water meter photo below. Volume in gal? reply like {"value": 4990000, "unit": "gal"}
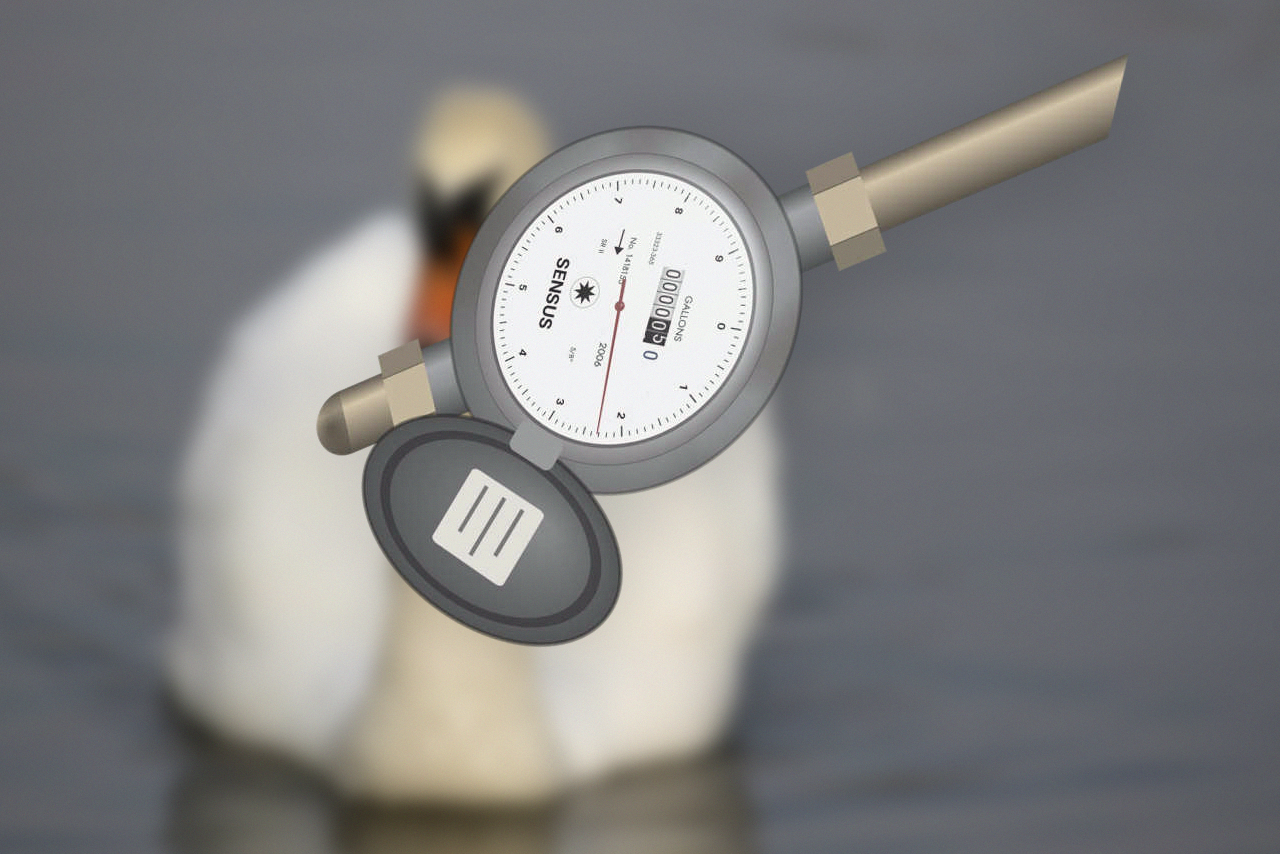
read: {"value": 52.3, "unit": "gal"}
